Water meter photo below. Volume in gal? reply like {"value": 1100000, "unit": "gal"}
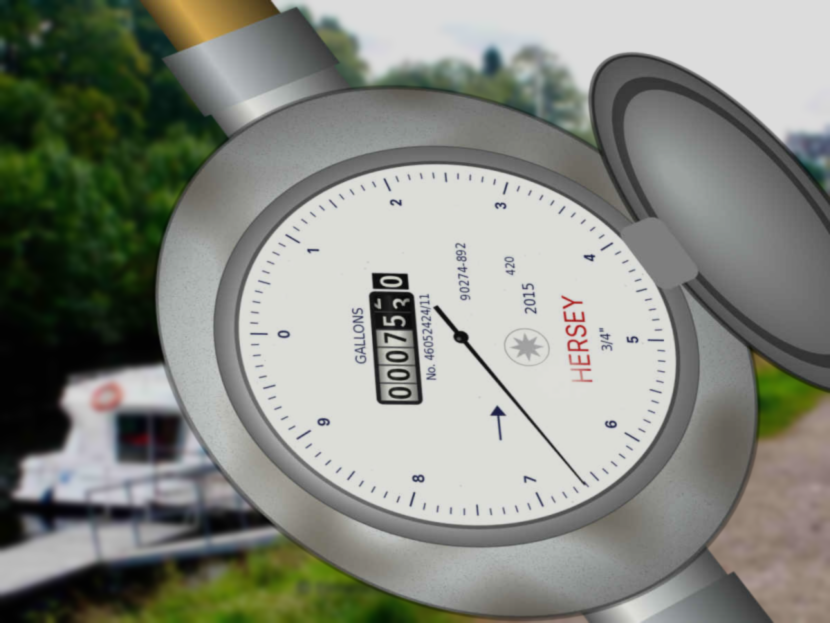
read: {"value": 7526.6, "unit": "gal"}
